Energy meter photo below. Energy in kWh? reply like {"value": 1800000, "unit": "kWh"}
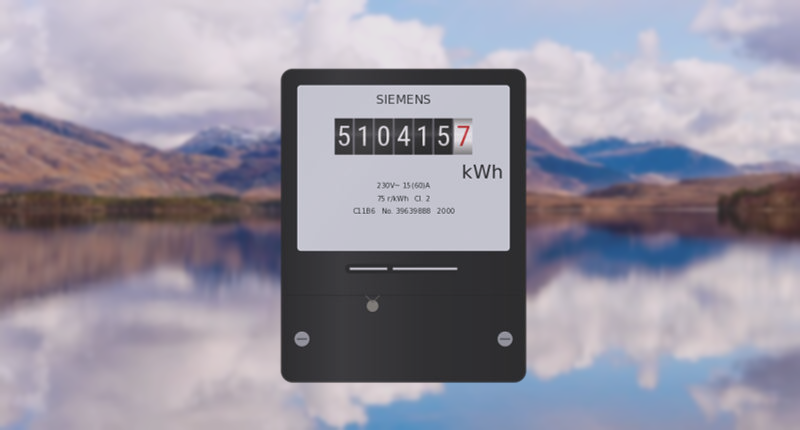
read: {"value": 510415.7, "unit": "kWh"}
